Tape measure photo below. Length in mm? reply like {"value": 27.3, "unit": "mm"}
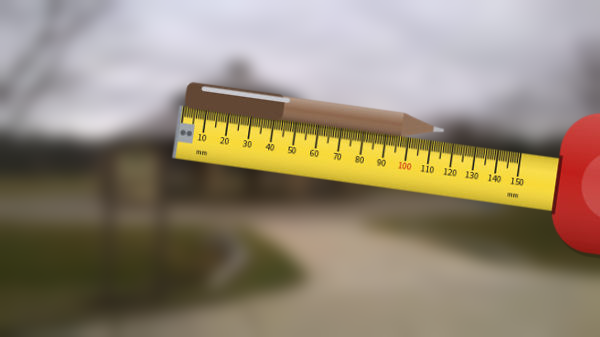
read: {"value": 115, "unit": "mm"}
